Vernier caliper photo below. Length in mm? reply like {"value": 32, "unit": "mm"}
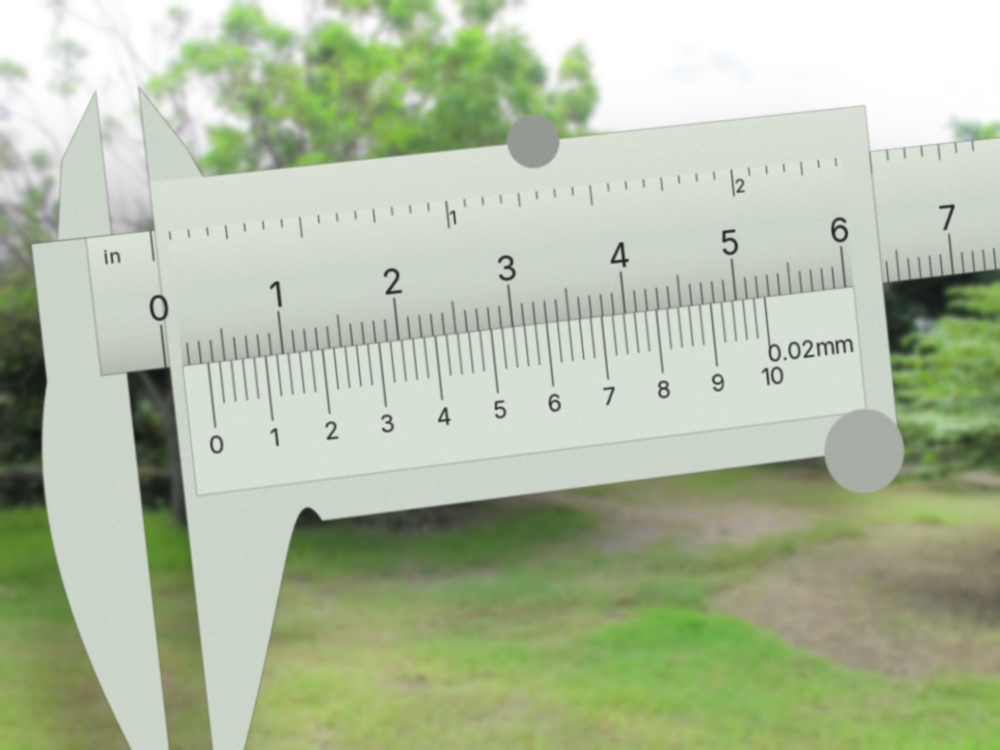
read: {"value": 3.6, "unit": "mm"}
